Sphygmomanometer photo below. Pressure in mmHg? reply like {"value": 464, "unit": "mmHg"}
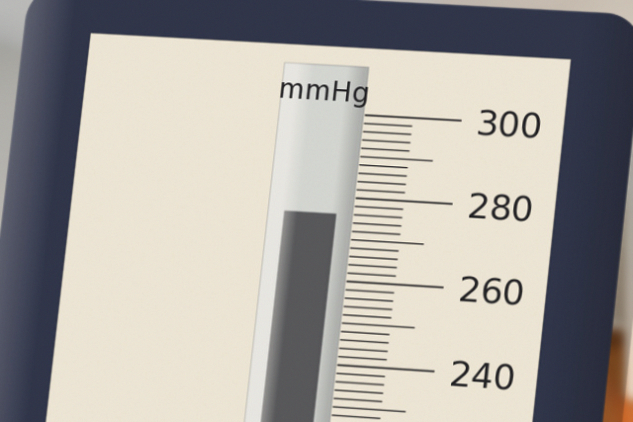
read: {"value": 276, "unit": "mmHg"}
